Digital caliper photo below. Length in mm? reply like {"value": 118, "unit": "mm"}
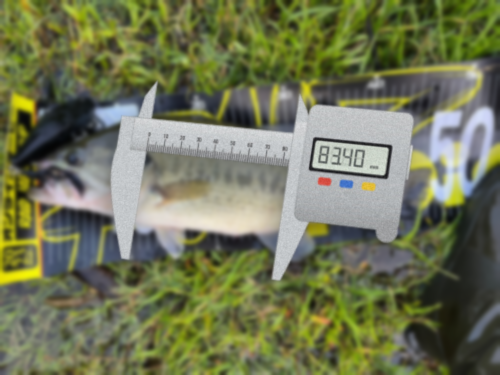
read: {"value": 83.40, "unit": "mm"}
